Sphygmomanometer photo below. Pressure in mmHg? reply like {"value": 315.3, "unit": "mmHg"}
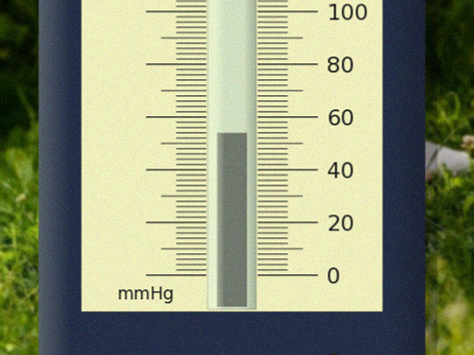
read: {"value": 54, "unit": "mmHg"}
